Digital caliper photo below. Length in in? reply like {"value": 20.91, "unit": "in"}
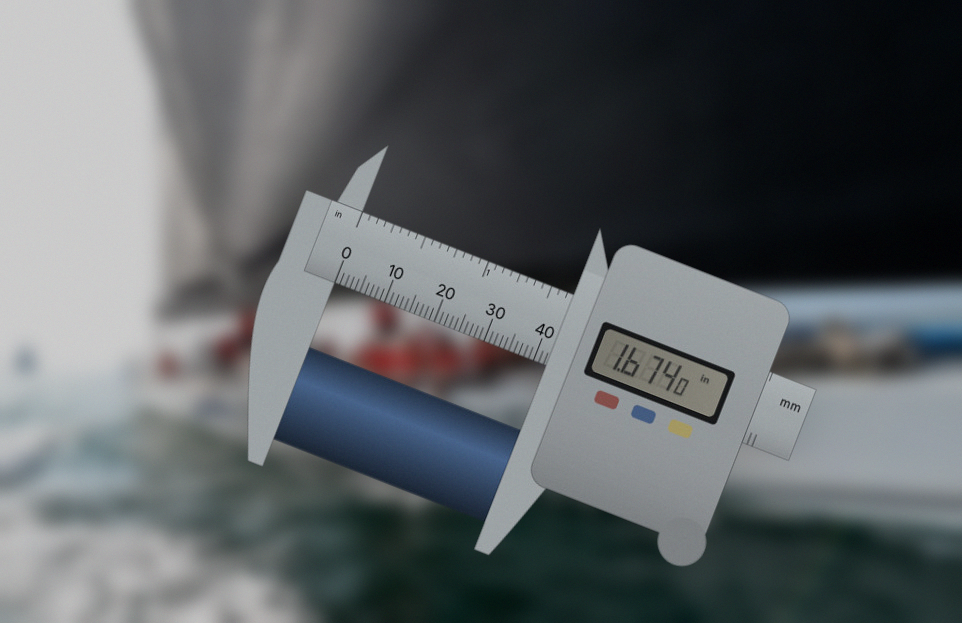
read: {"value": 1.6740, "unit": "in"}
